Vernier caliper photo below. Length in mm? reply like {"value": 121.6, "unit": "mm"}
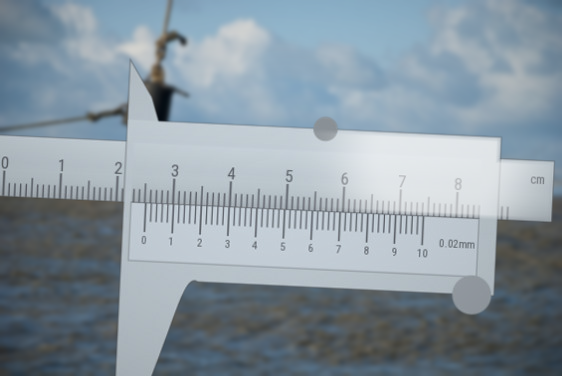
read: {"value": 25.2, "unit": "mm"}
